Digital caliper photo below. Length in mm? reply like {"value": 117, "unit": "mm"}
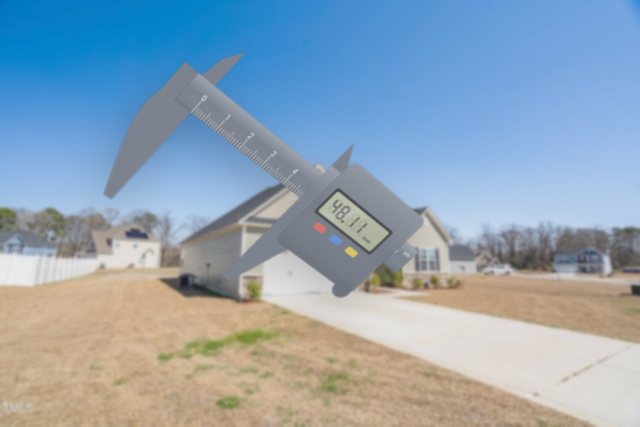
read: {"value": 48.11, "unit": "mm"}
